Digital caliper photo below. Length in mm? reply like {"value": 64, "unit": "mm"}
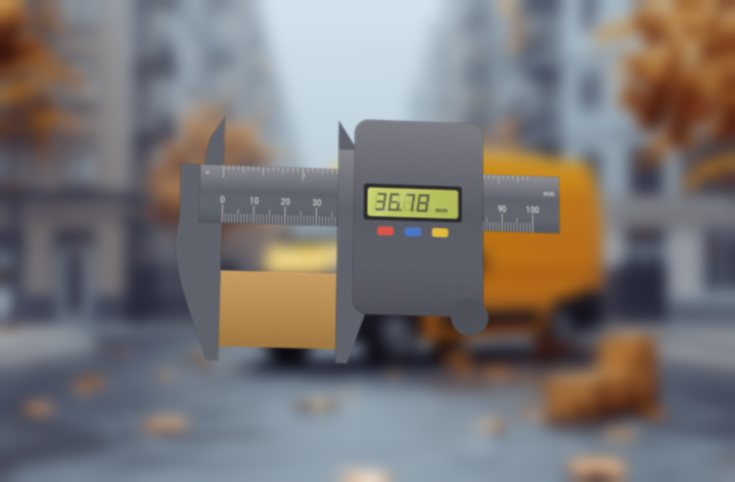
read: {"value": 36.78, "unit": "mm"}
